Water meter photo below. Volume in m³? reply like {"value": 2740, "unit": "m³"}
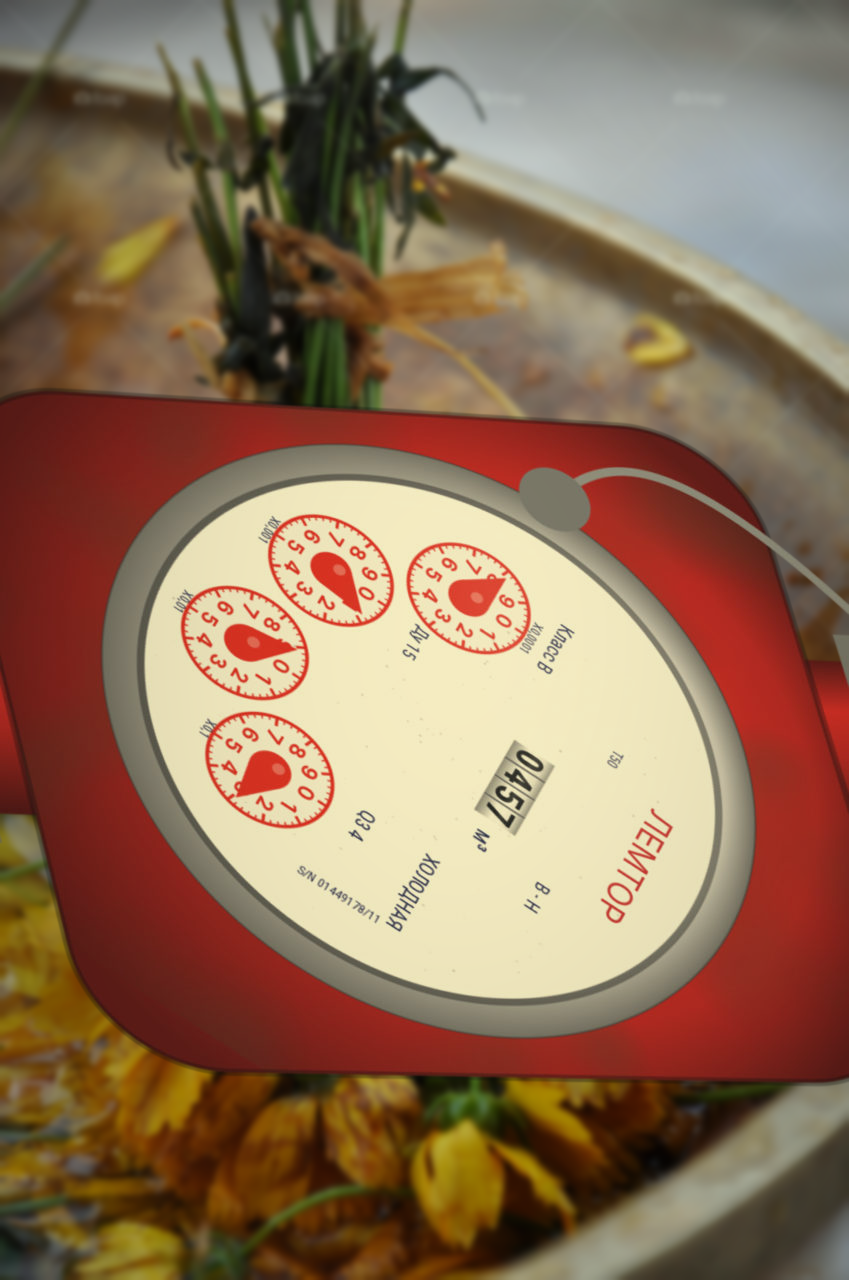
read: {"value": 457.2908, "unit": "m³"}
